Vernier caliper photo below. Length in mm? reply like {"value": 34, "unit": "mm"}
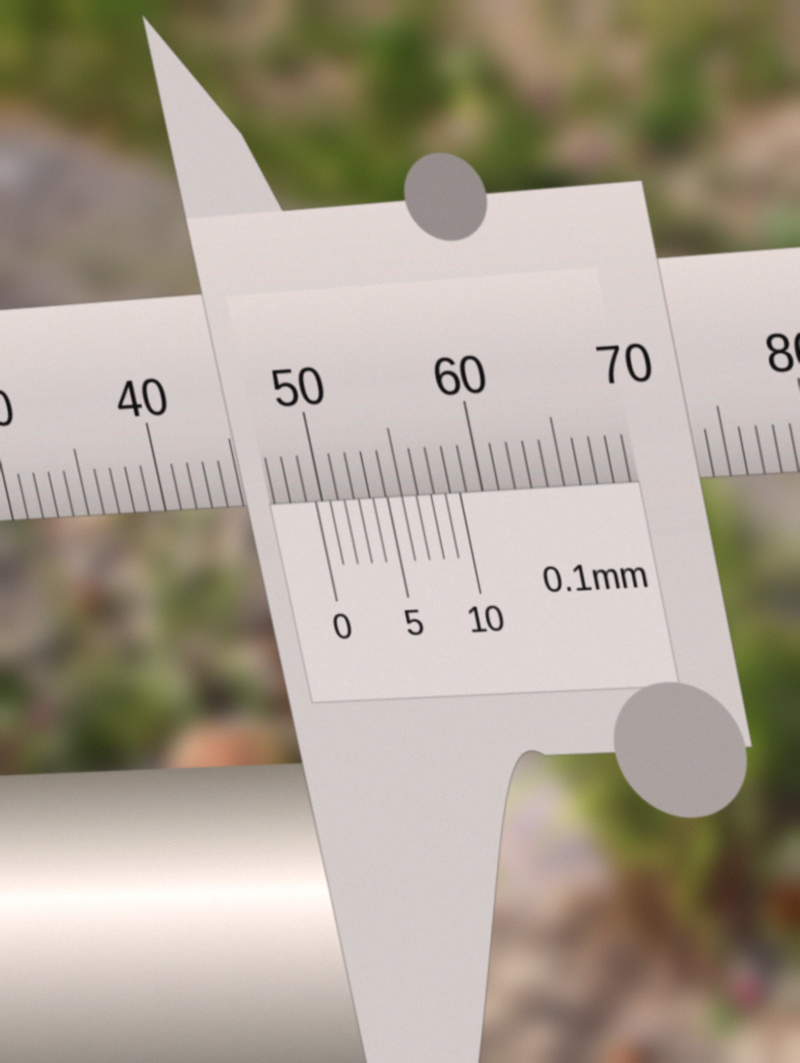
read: {"value": 49.6, "unit": "mm"}
